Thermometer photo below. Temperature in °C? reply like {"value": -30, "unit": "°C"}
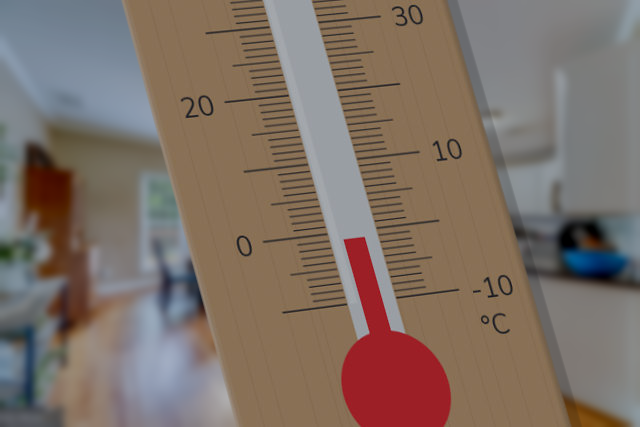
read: {"value": -1, "unit": "°C"}
